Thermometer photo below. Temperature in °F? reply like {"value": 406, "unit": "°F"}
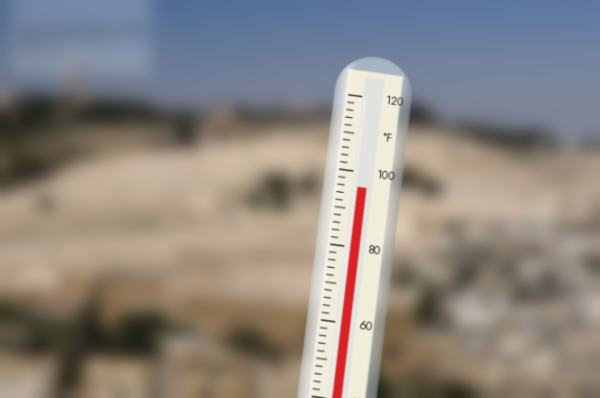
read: {"value": 96, "unit": "°F"}
